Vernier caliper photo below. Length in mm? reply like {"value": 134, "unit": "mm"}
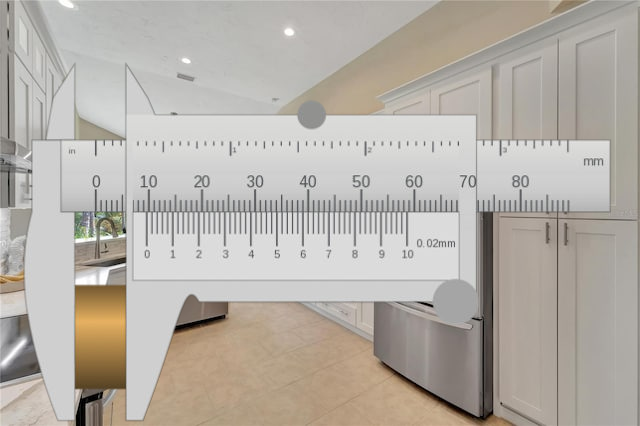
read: {"value": 9.6, "unit": "mm"}
